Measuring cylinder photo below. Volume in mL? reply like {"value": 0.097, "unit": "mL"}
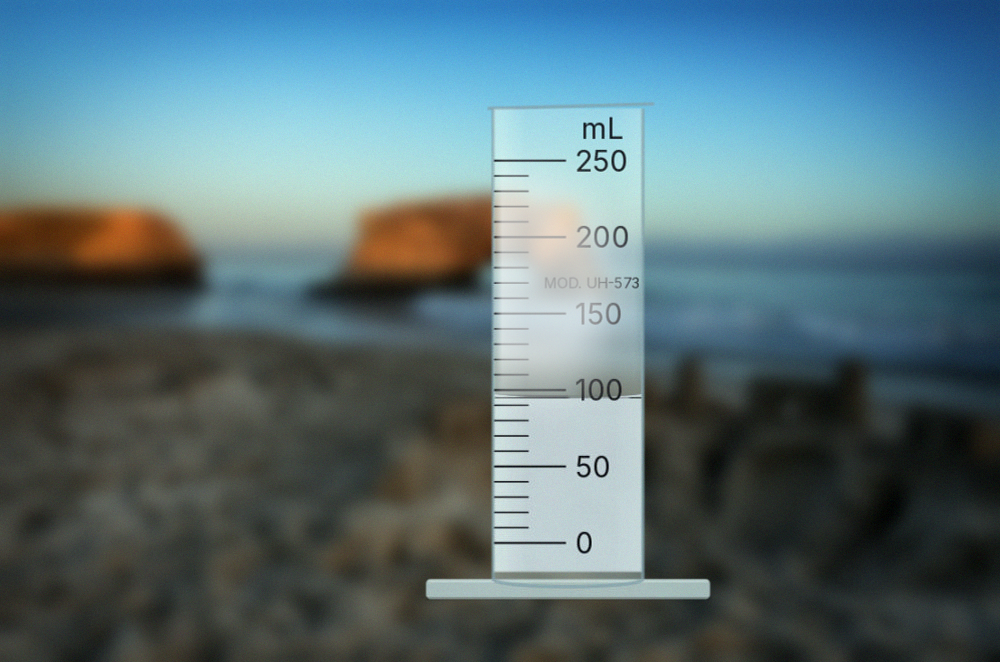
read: {"value": 95, "unit": "mL"}
